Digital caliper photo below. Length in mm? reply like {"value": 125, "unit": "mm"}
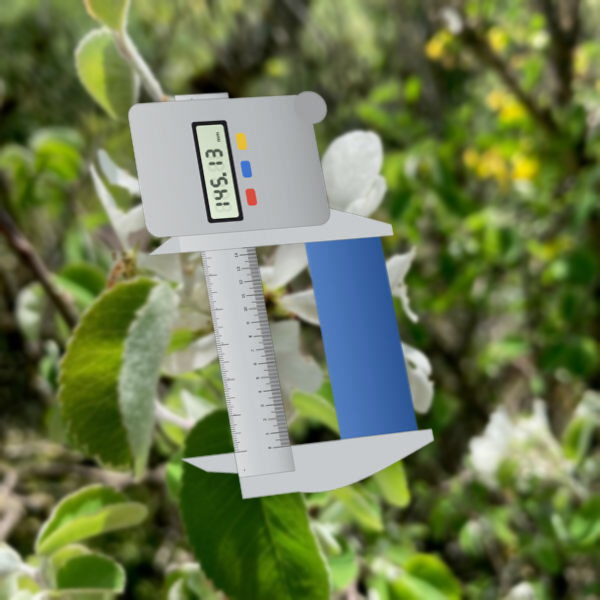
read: {"value": 145.13, "unit": "mm"}
